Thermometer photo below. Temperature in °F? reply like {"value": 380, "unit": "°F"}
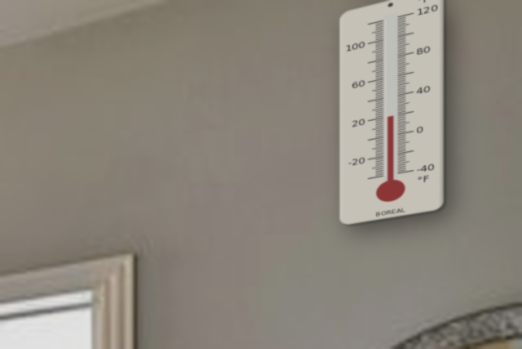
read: {"value": 20, "unit": "°F"}
